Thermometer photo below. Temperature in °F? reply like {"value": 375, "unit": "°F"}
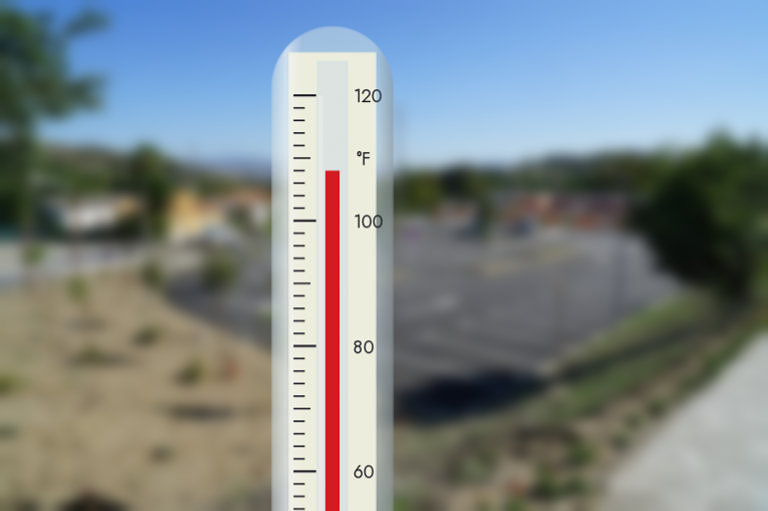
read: {"value": 108, "unit": "°F"}
